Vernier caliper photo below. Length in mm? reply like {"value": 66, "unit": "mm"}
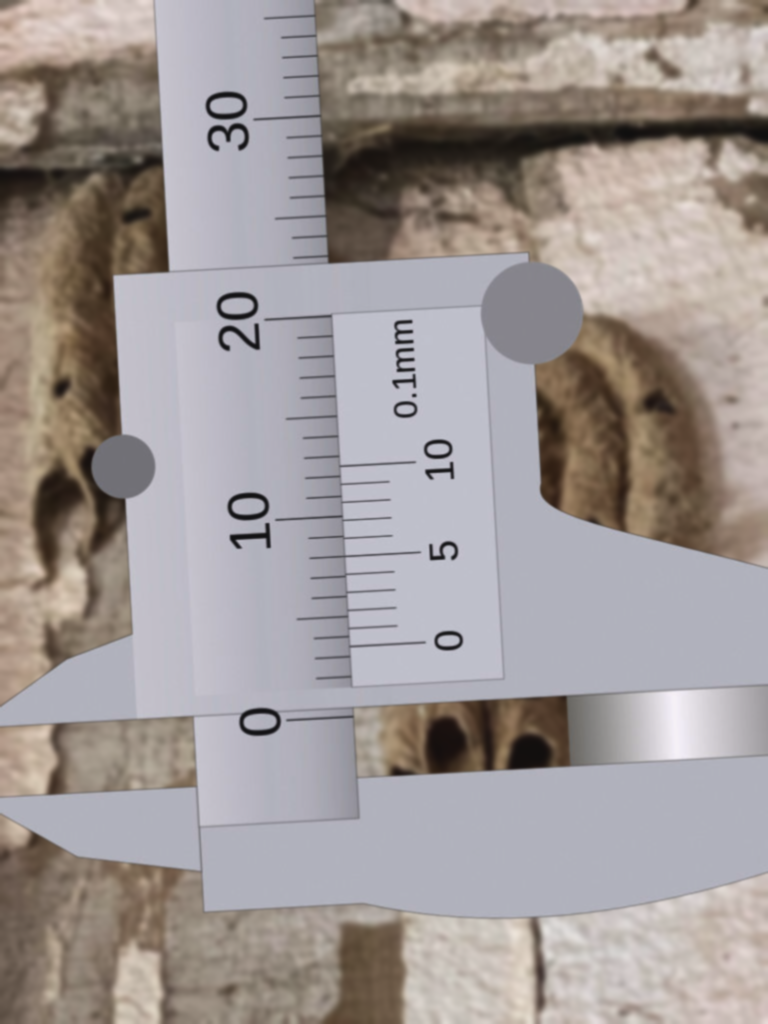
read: {"value": 3.5, "unit": "mm"}
